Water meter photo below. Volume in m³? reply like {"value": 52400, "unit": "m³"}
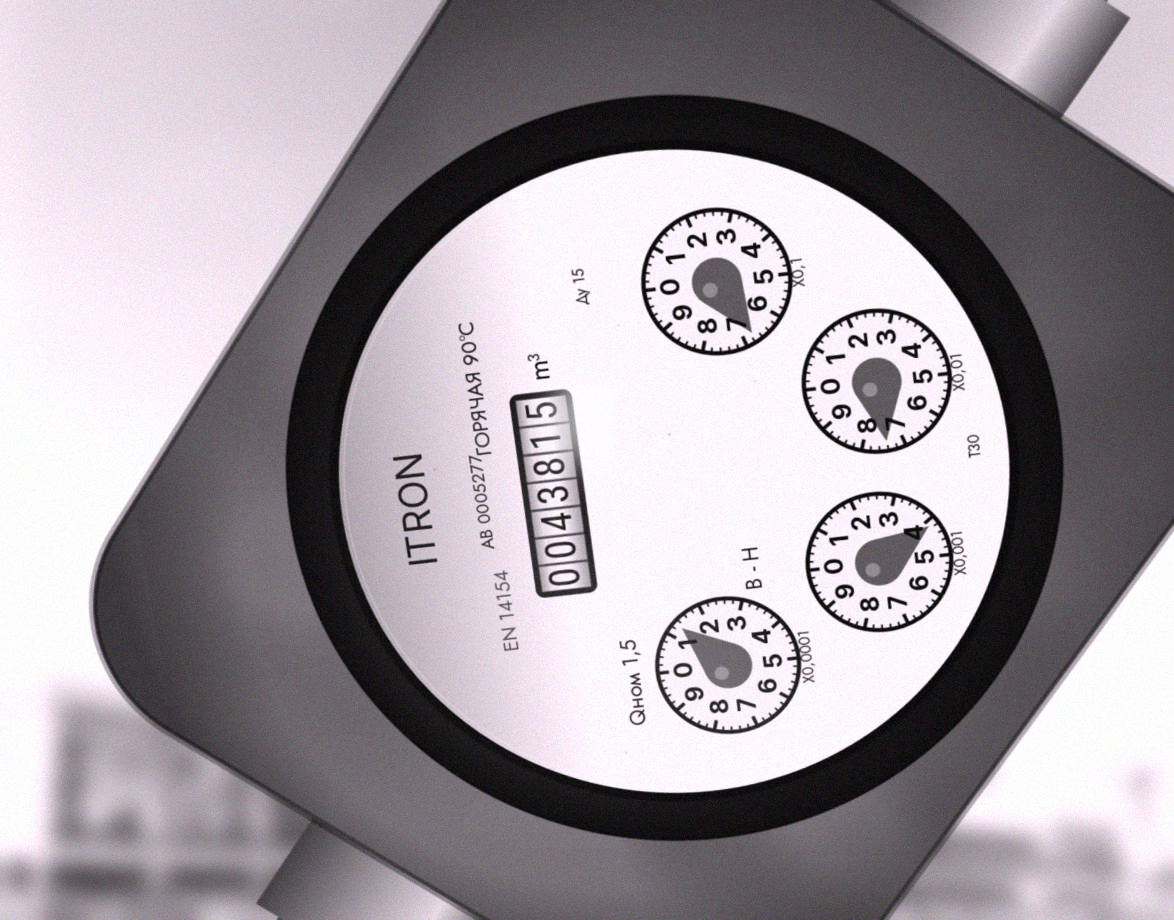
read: {"value": 43815.6741, "unit": "m³"}
